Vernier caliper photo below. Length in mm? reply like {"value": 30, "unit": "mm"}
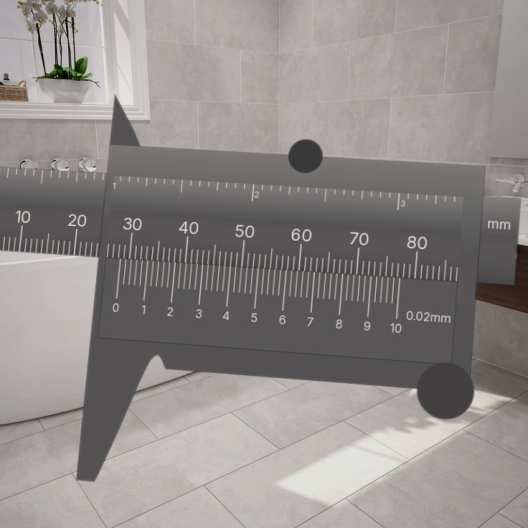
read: {"value": 28.4, "unit": "mm"}
